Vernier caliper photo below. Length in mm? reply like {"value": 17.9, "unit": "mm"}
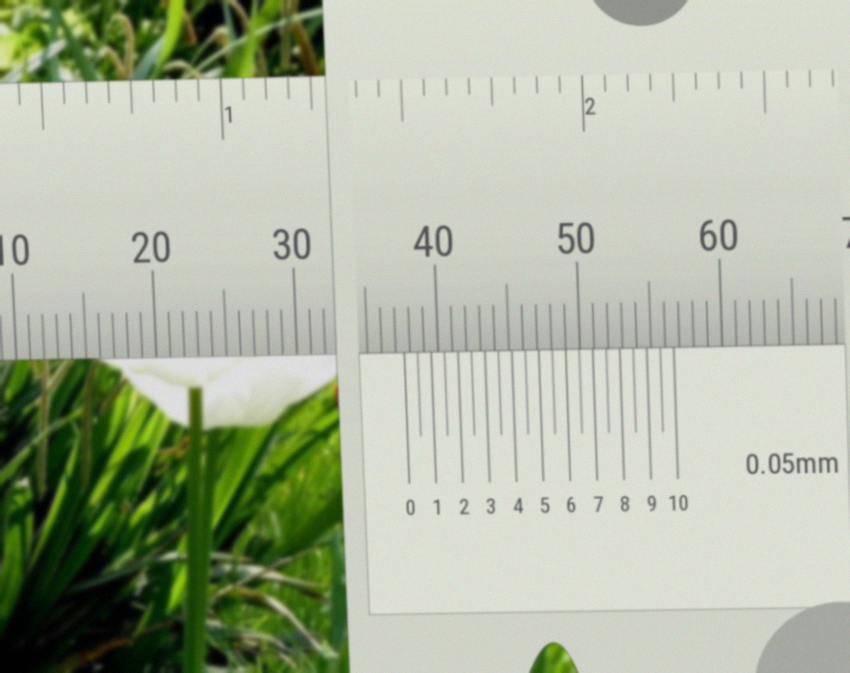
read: {"value": 37.6, "unit": "mm"}
